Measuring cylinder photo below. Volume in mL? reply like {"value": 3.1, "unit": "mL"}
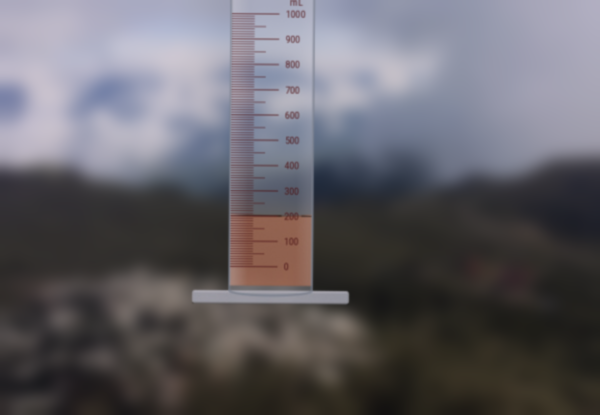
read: {"value": 200, "unit": "mL"}
